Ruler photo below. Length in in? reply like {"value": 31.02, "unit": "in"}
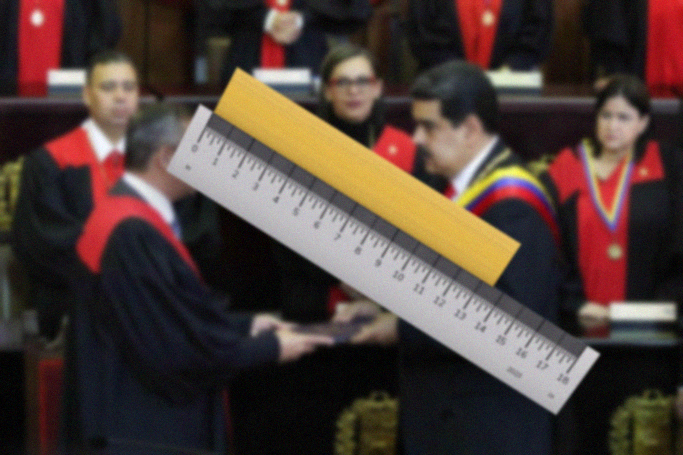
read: {"value": 13.5, "unit": "in"}
